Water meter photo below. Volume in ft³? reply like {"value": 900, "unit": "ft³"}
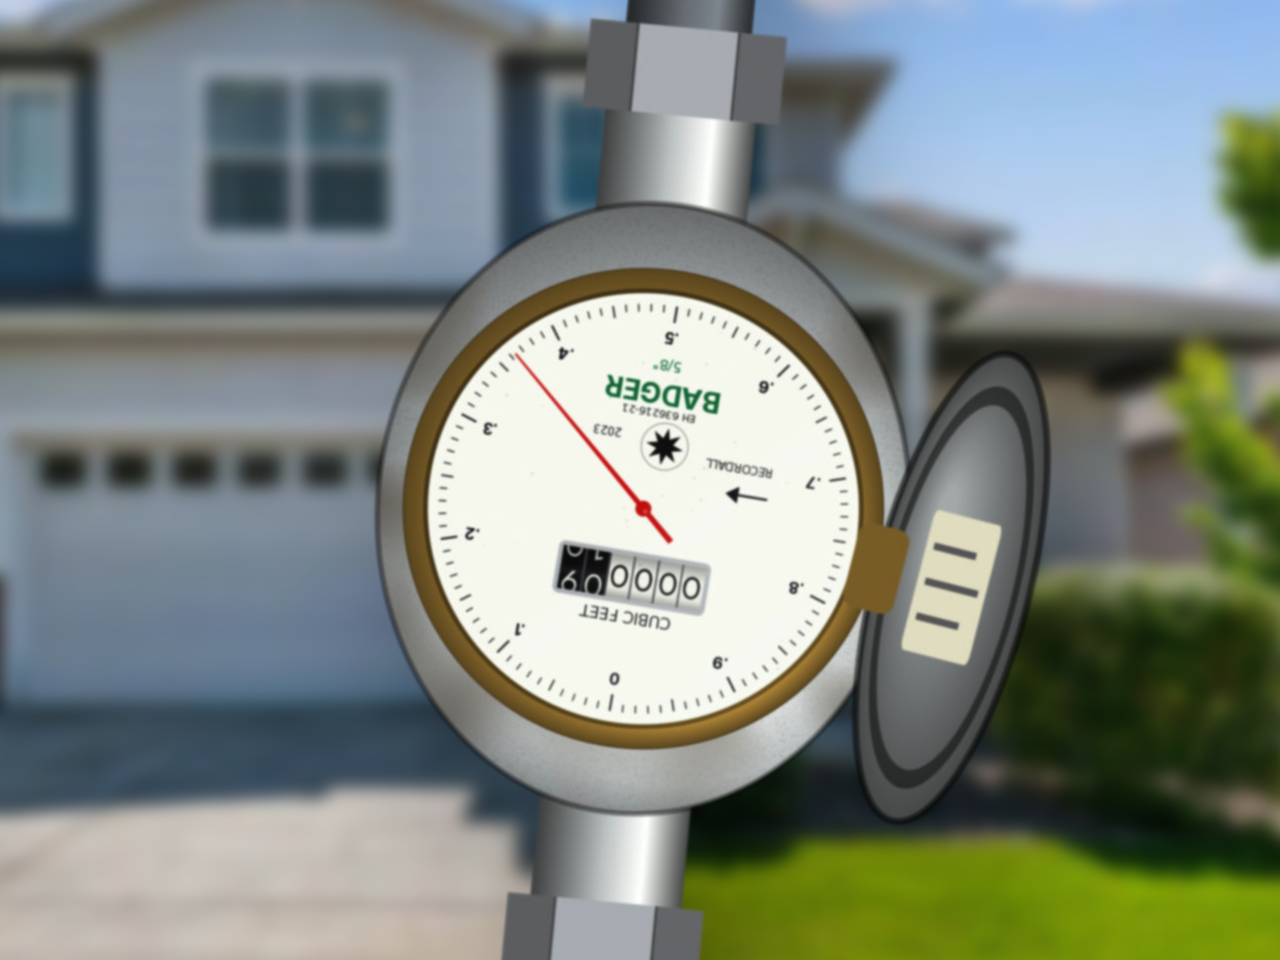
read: {"value": 9.36, "unit": "ft³"}
